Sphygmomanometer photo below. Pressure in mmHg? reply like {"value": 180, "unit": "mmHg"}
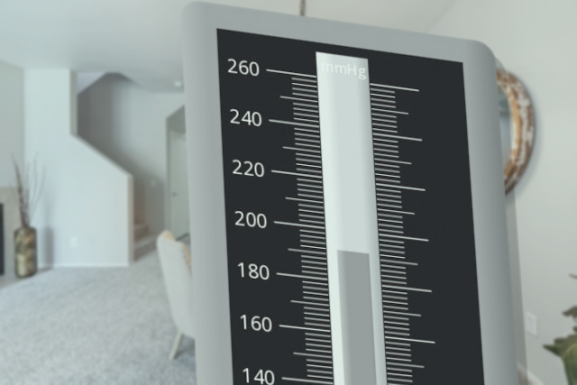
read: {"value": 192, "unit": "mmHg"}
